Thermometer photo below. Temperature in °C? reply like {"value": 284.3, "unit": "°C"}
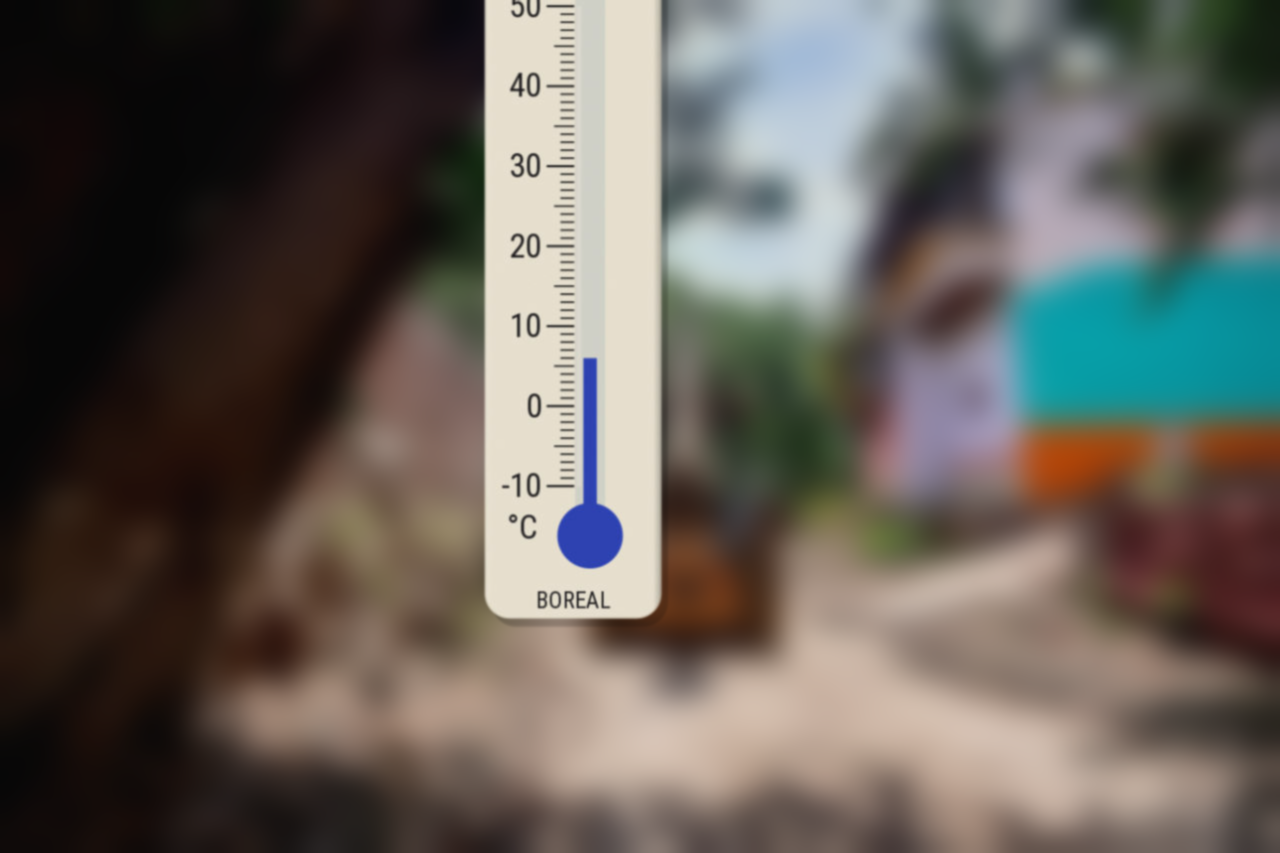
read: {"value": 6, "unit": "°C"}
